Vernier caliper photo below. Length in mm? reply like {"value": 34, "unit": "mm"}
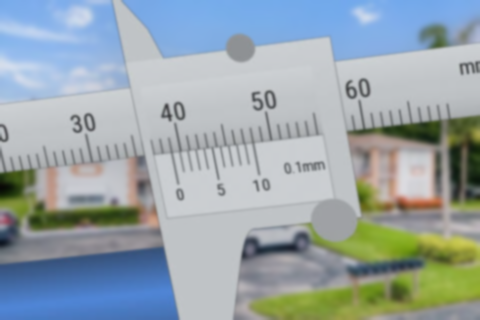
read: {"value": 39.0, "unit": "mm"}
